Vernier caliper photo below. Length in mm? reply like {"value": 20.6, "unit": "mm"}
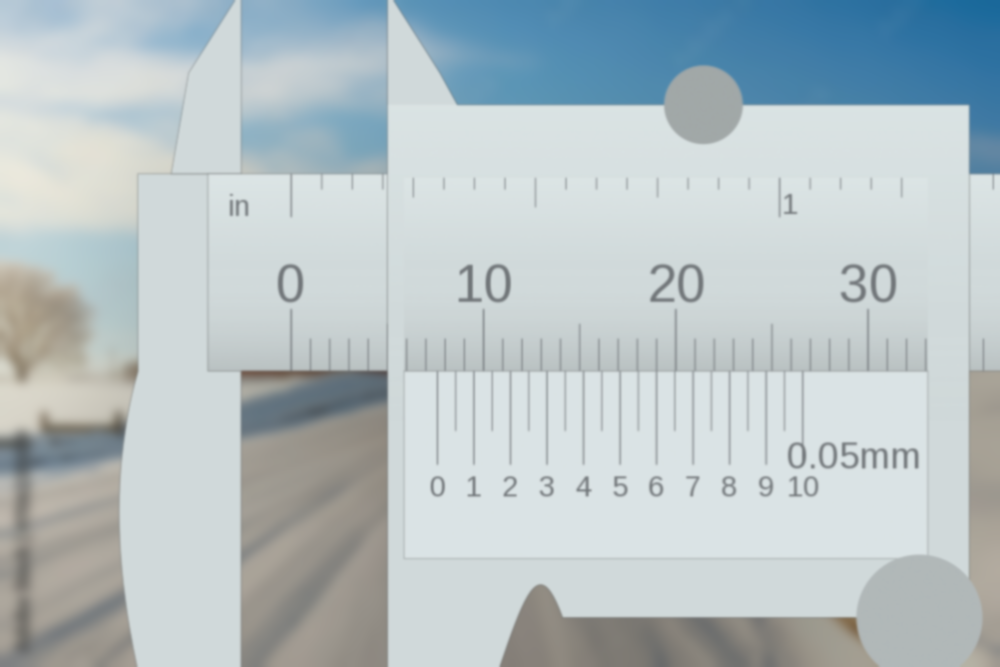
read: {"value": 7.6, "unit": "mm"}
